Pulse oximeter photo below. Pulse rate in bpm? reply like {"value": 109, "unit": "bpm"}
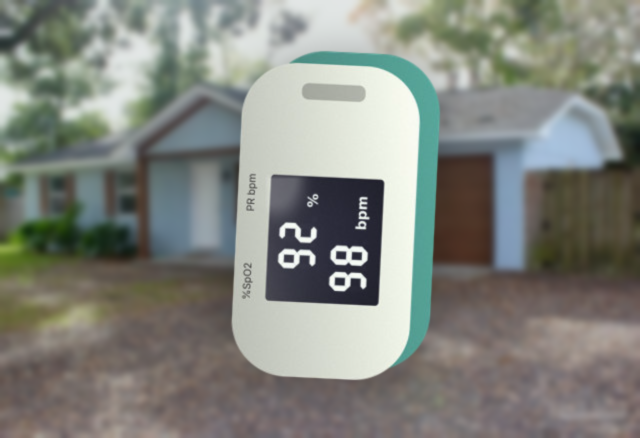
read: {"value": 98, "unit": "bpm"}
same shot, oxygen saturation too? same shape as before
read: {"value": 92, "unit": "%"}
